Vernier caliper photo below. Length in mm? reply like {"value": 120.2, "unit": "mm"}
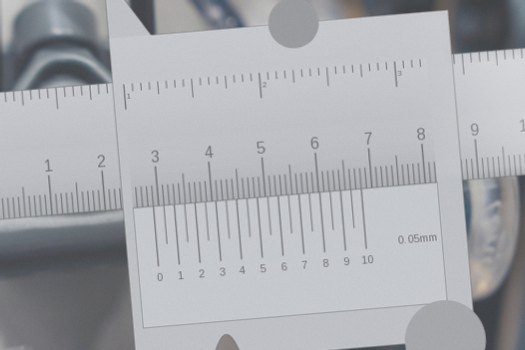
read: {"value": 29.0, "unit": "mm"}
